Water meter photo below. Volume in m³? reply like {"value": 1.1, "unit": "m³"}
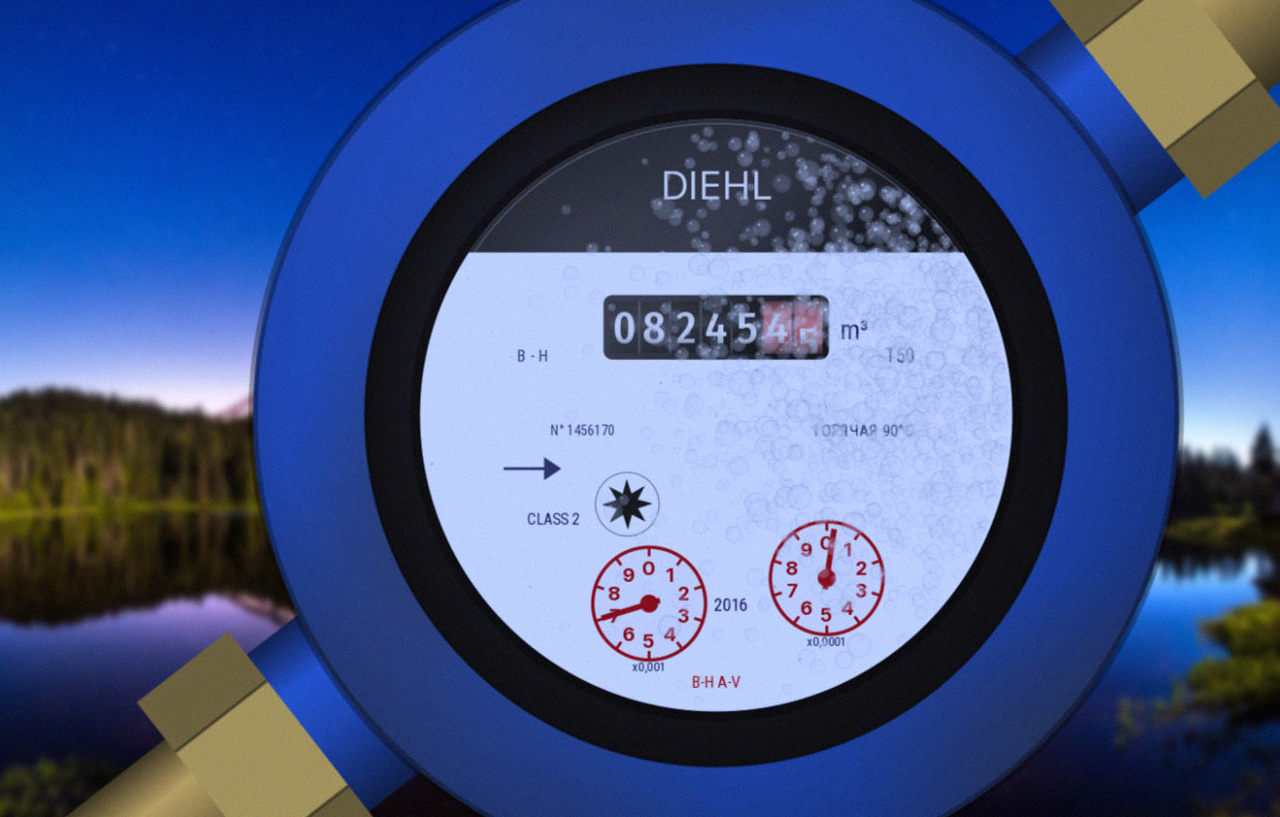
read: {"value": 8245.4470, "unit": "m³"}
